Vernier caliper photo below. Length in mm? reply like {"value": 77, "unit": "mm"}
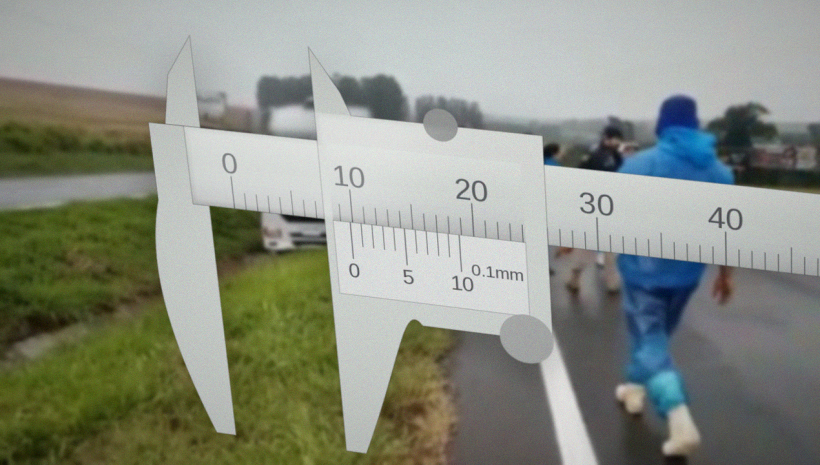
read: {"value": 9.8, "unit": "mm"}
